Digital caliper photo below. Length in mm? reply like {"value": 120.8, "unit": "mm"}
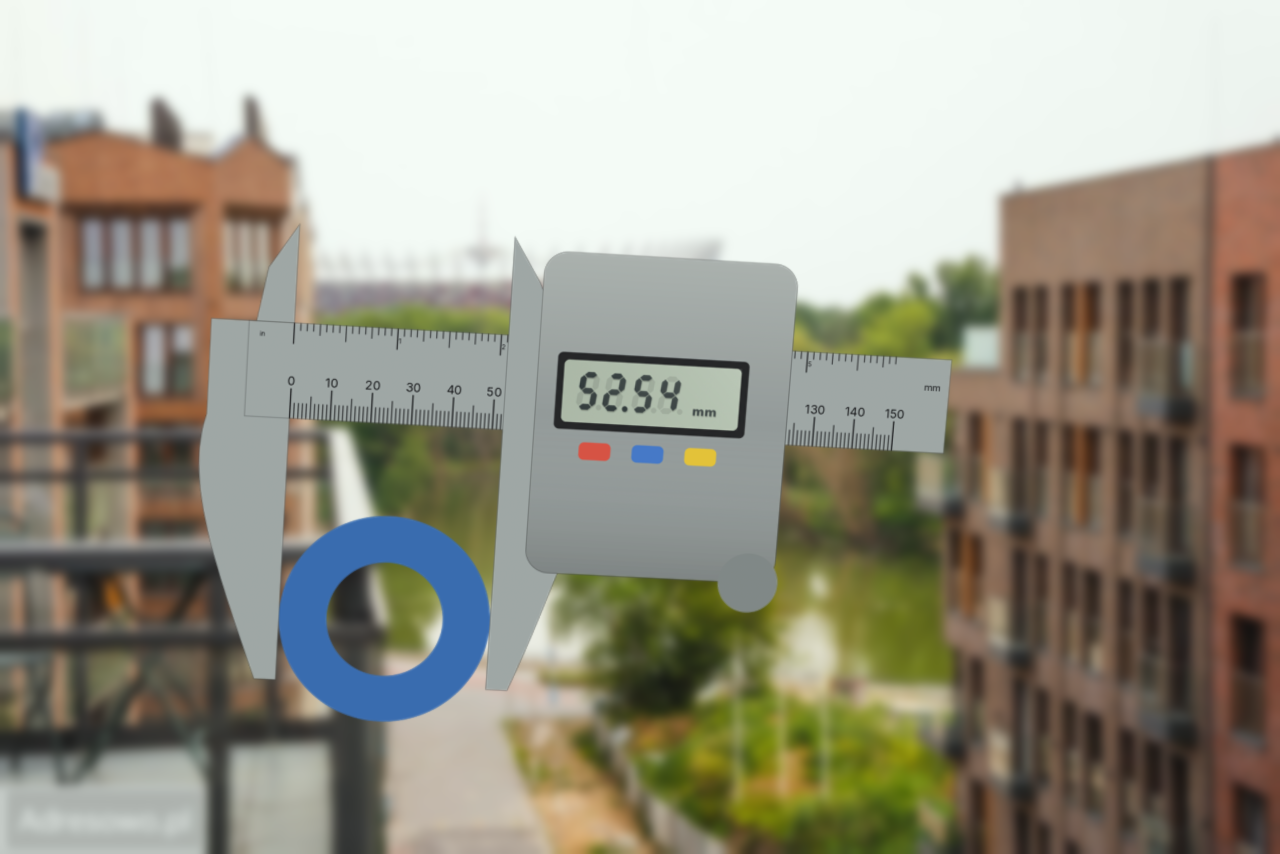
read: {"value": 52.54, "unit": "mm"}
